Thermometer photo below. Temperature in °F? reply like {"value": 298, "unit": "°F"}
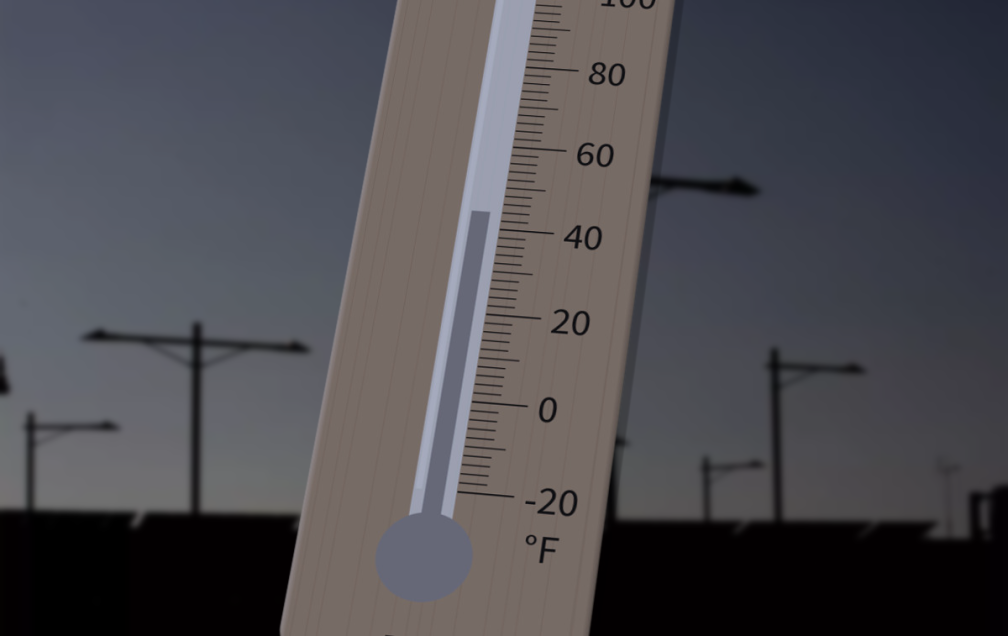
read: {"value": 44, "unit": "°F"}
